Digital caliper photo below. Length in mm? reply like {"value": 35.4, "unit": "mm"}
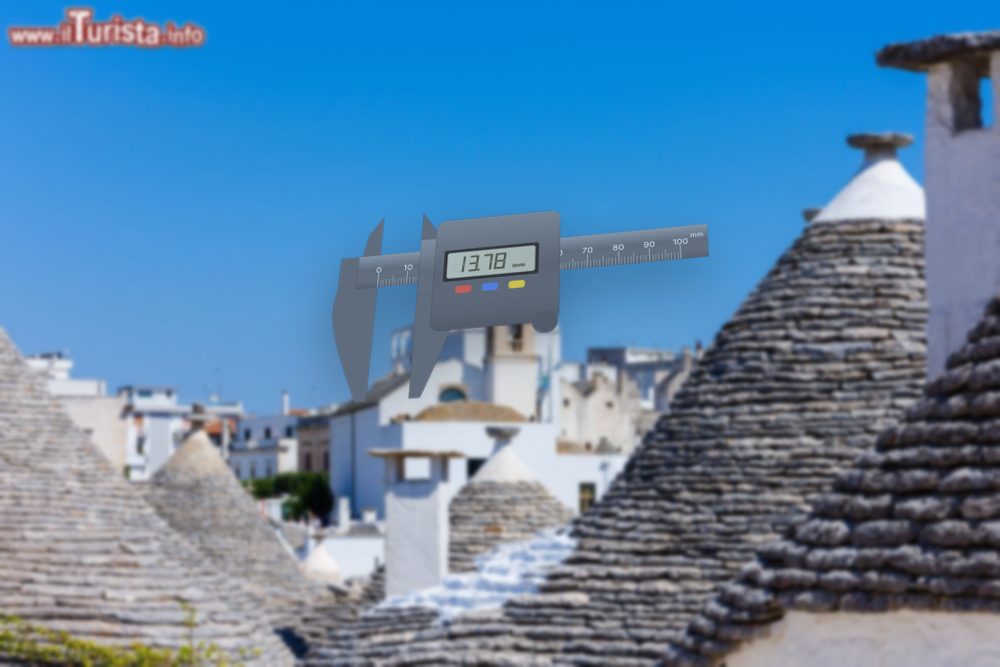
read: {"value": 13.78, "unit": "mm"}
